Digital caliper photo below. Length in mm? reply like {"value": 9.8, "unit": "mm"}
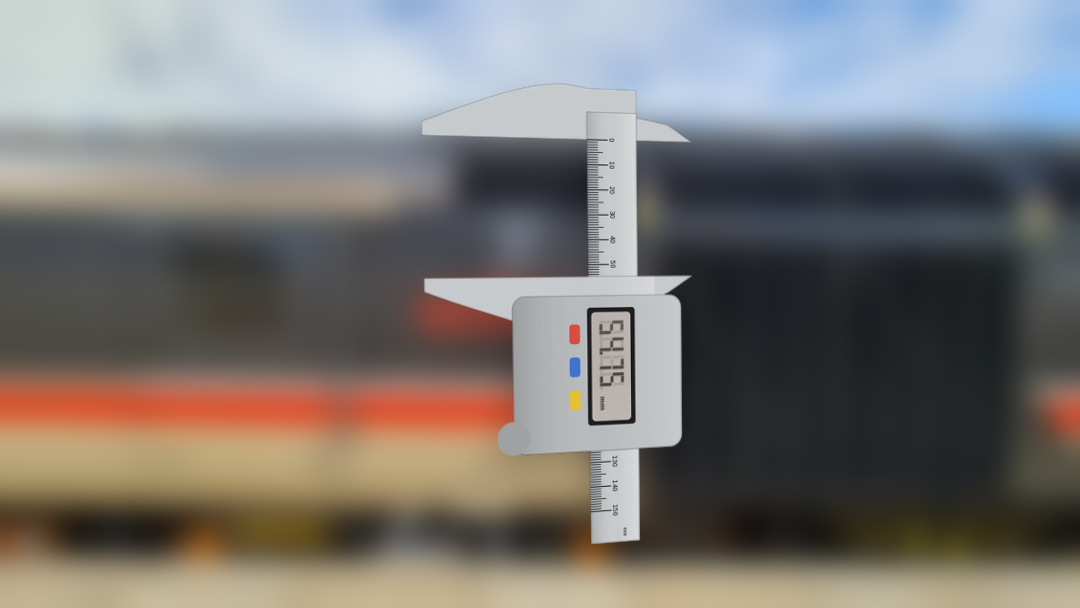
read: {"value": 54.75, "unit": "mm"}
